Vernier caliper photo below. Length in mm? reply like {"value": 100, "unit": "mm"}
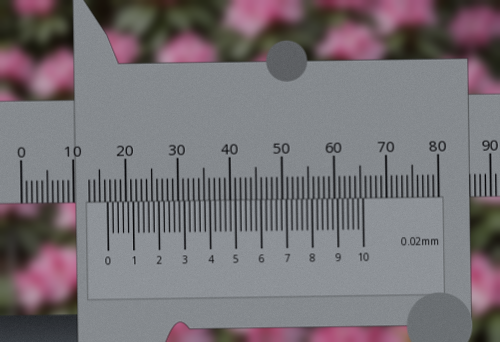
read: {"value": 16.5, "unit": "mm"}
